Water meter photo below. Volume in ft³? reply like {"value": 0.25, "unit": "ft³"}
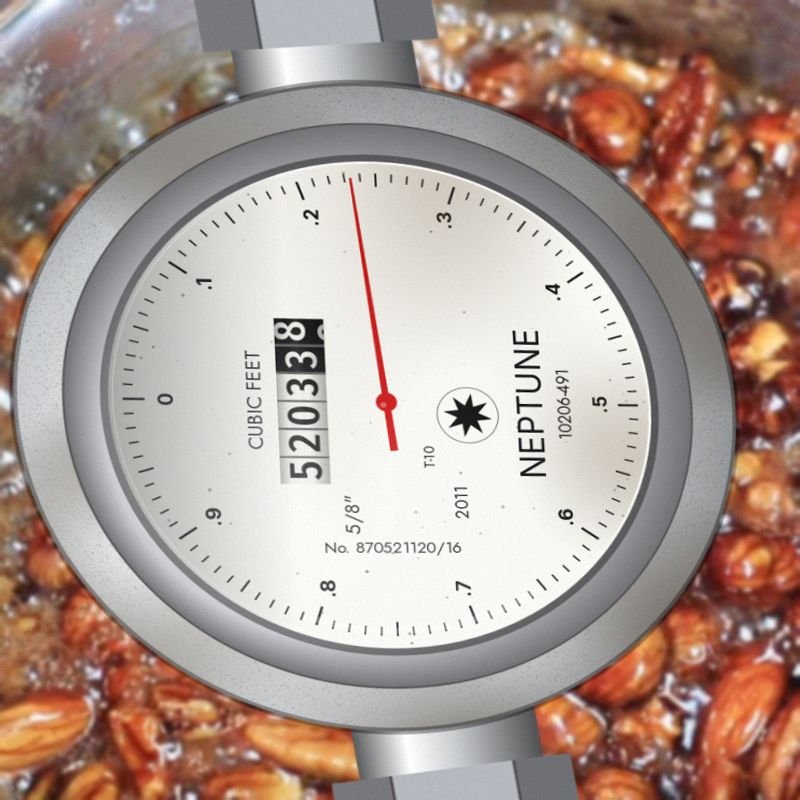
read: {"value": 520338.23, "unit": "ft³"}
